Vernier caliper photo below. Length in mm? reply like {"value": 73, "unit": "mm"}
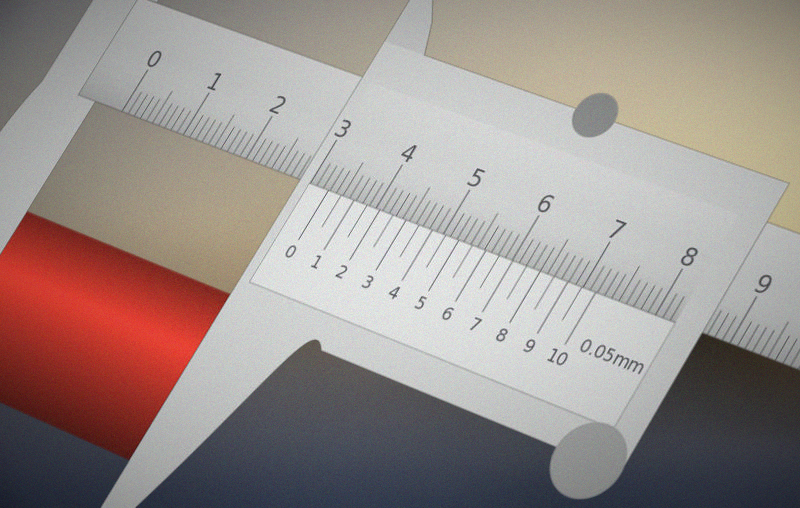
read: {"value": 32.8, "unit": "mm"}
